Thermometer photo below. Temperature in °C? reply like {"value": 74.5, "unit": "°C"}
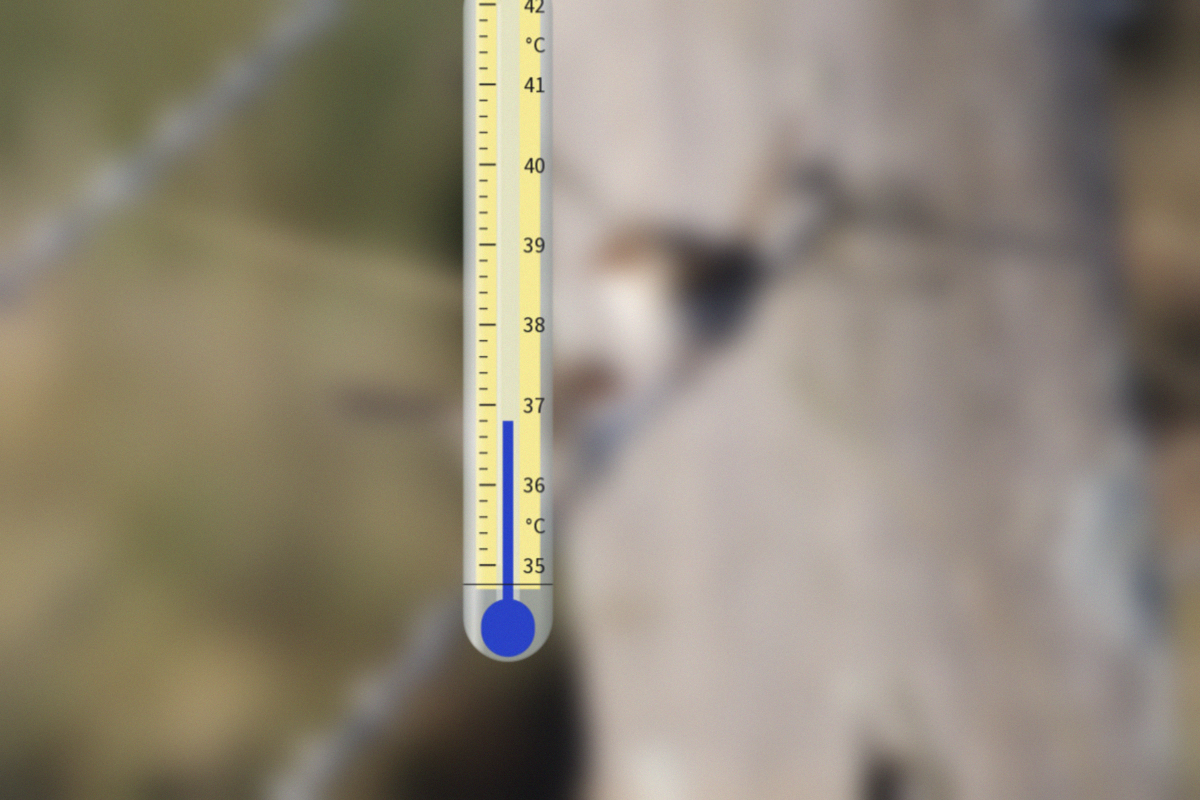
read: {"value": 36.8, "unit": "°C"}
